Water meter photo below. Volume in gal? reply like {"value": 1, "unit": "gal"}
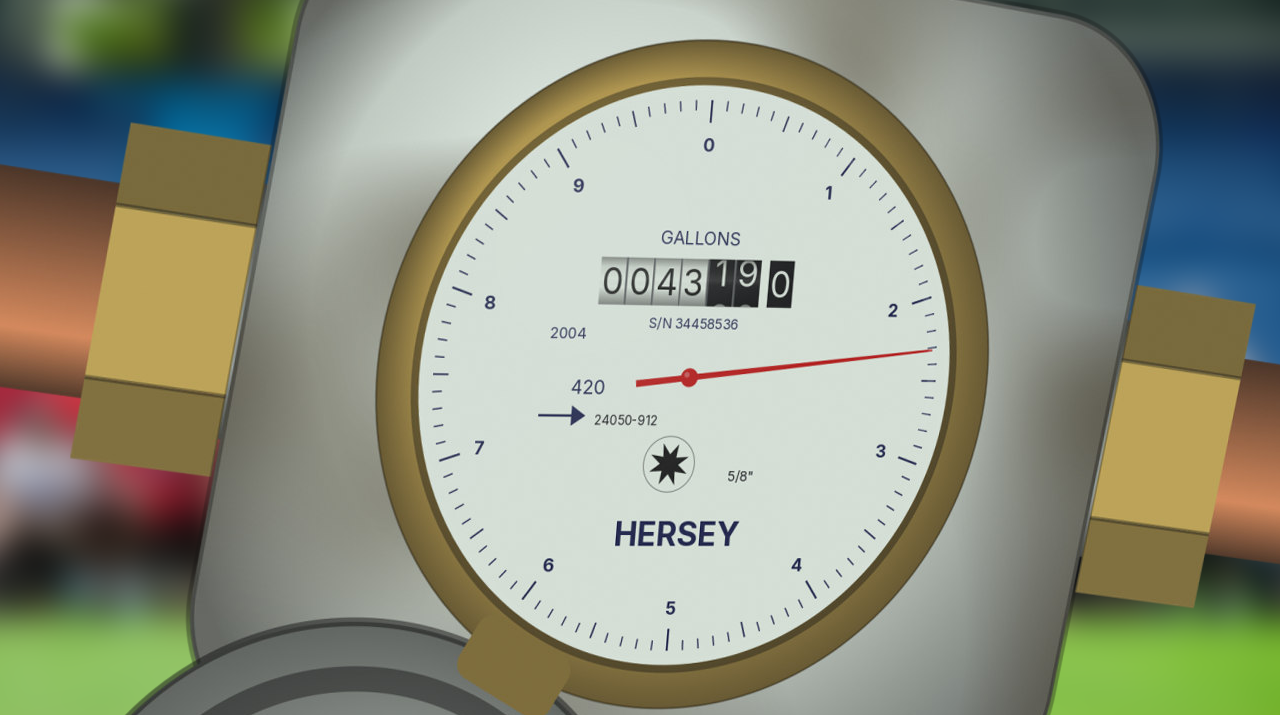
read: {"value": 43192.3, "unit": "gal"}
